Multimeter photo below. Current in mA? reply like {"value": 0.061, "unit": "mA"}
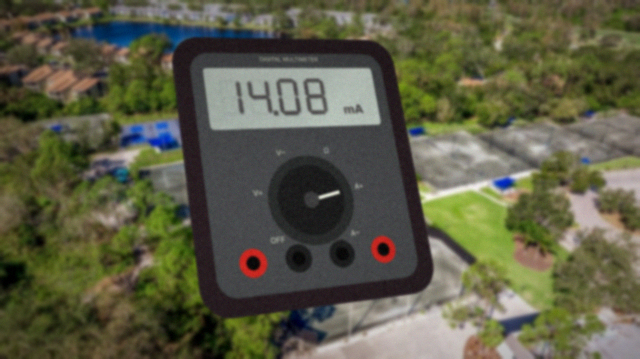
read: {"value": 14.08, "unit": "mA"}
